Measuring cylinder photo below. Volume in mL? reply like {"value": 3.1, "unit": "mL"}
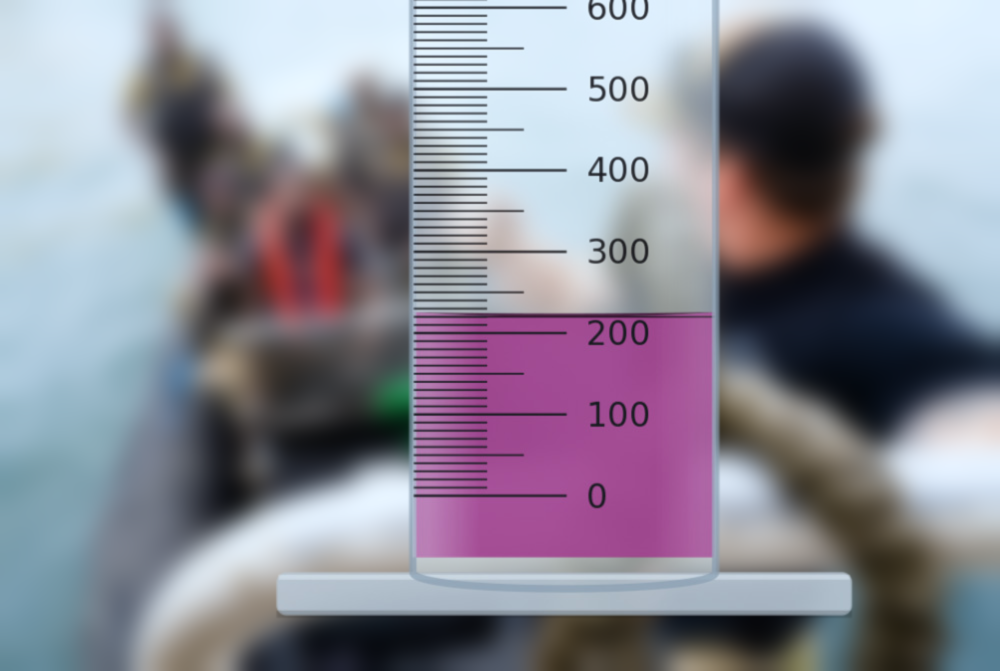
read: {"value": 220, "unit": "mL"}
